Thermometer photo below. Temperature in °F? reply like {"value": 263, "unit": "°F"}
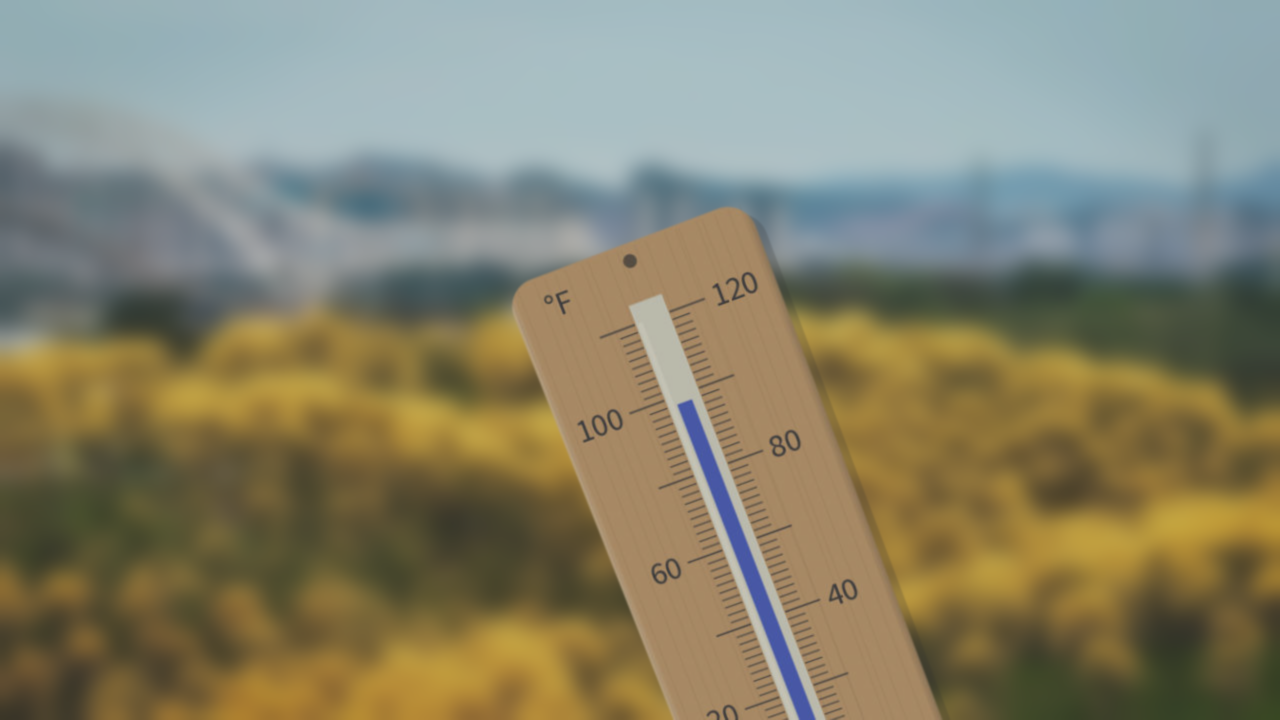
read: {"value": 98, "unit": "°F"}
